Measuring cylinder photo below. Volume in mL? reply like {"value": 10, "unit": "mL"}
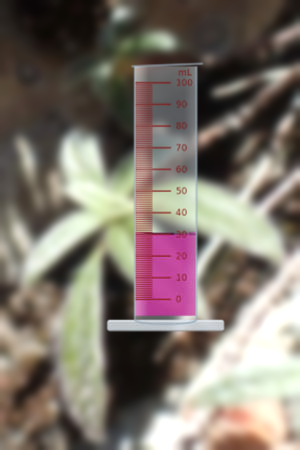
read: {"value": 30, "unit": "mL"}
